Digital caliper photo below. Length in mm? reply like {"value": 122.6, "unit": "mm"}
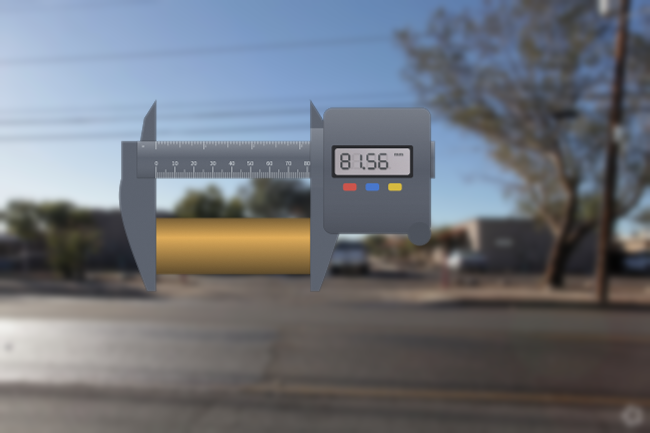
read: {"value": 81.56, "unit": "mm"}
